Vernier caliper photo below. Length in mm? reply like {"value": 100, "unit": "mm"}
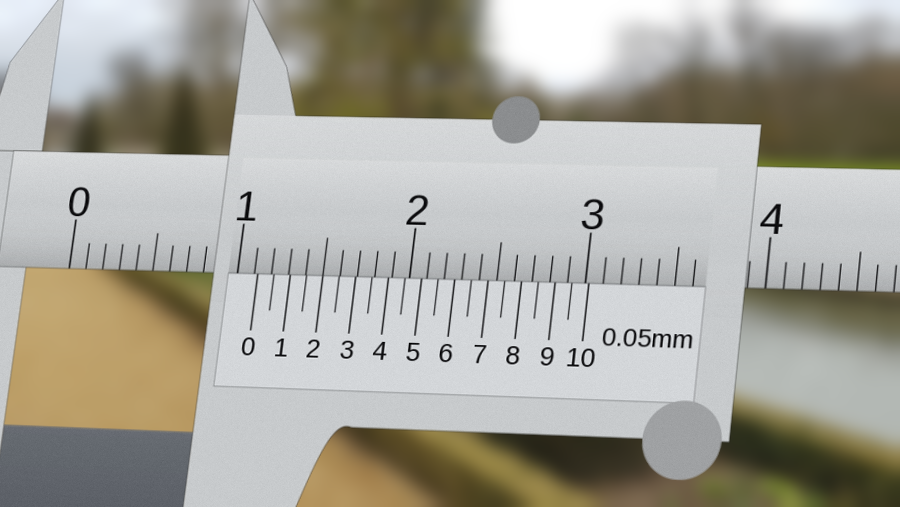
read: {"value": 11.2, "unit": "mm"}
